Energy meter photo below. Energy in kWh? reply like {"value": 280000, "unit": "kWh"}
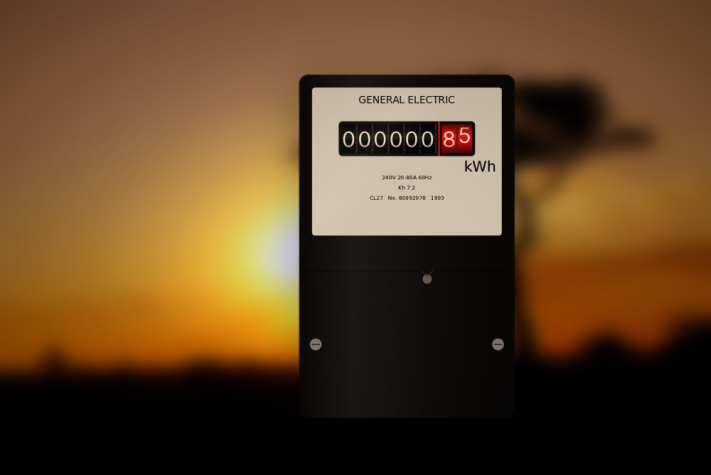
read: {"value": 0.85, "unit": "kWh"}
